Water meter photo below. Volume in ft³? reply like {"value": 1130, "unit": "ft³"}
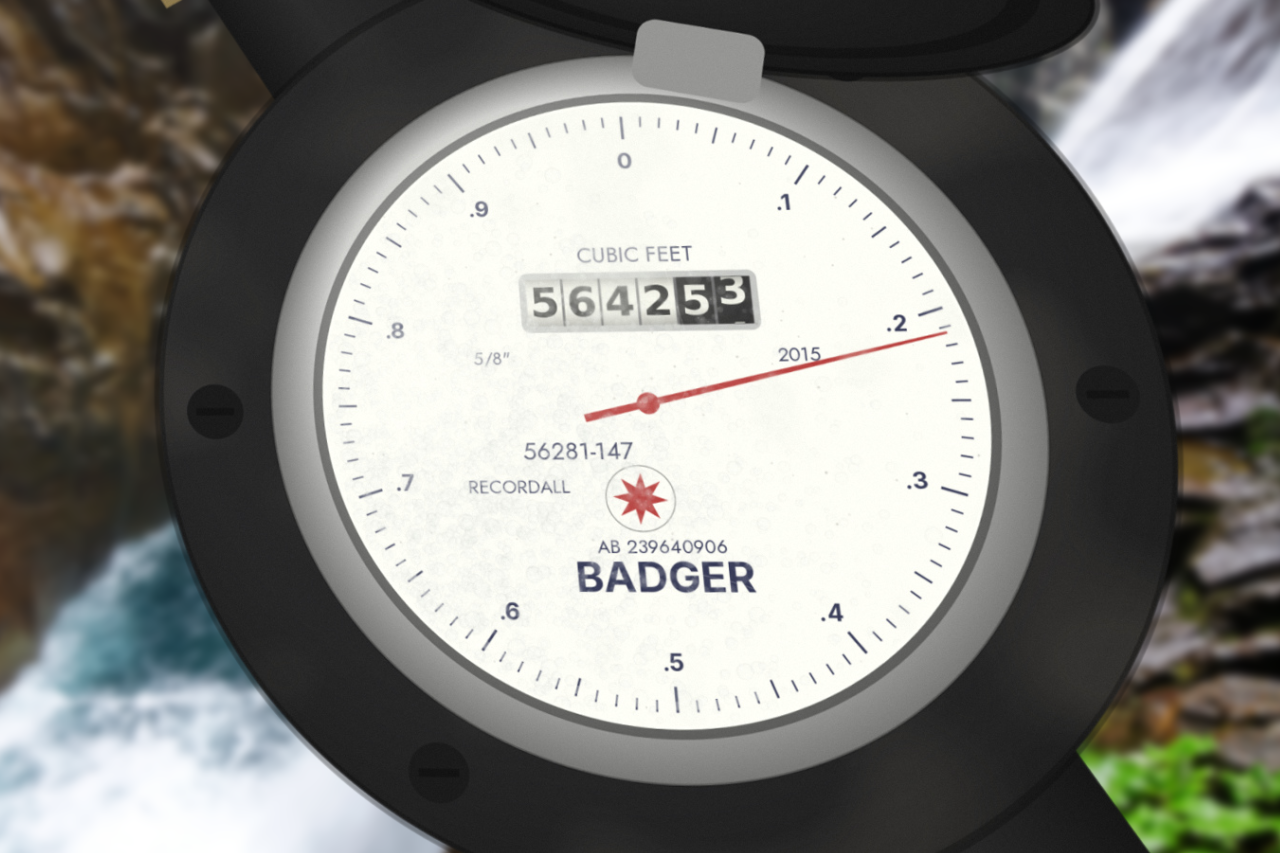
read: {"value": 564253.21, "unit": "ft³"}
